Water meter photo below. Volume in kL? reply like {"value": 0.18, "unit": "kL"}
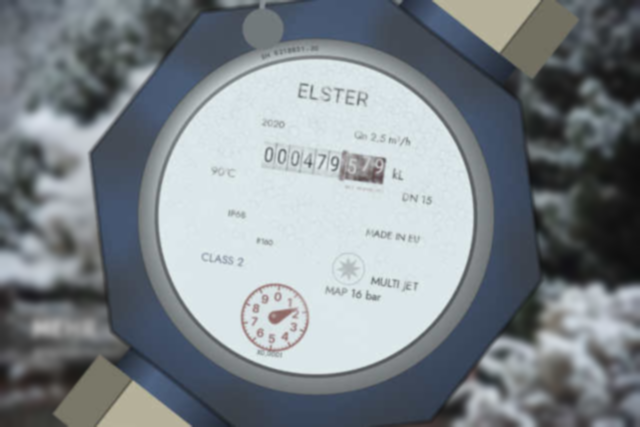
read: {"value": 479.5791, "unit": "kL"}
